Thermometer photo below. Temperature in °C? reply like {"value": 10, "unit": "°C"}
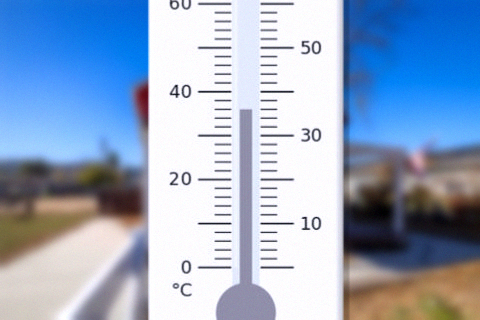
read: {"value": 36, "unit": "°C"}
